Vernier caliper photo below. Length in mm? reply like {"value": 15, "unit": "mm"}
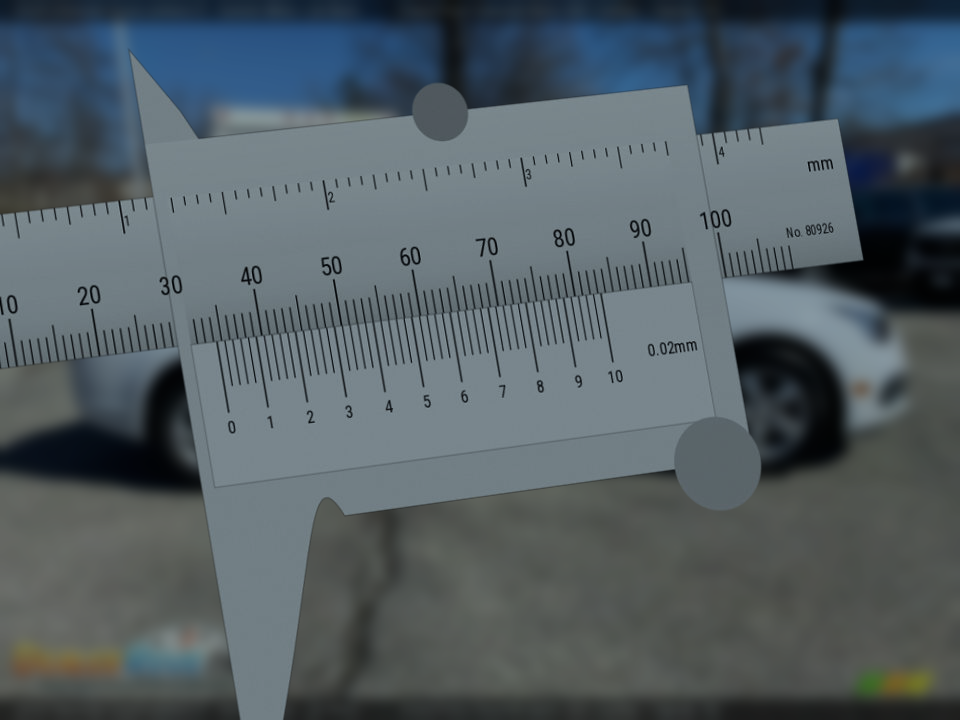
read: {"value": 34.4, "unit": "mm"}
